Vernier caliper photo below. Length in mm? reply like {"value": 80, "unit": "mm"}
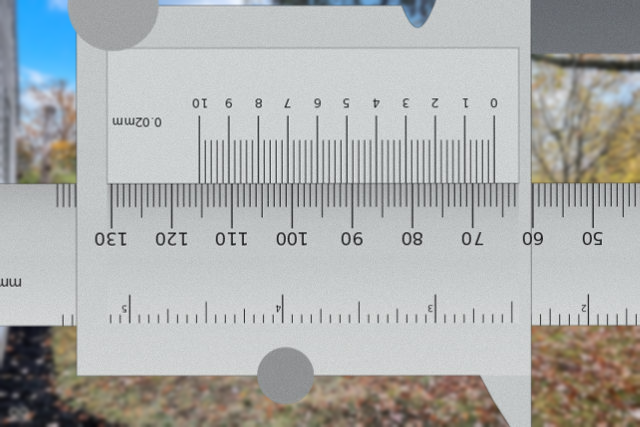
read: {"value": 66.4, "unit": "mm"}
